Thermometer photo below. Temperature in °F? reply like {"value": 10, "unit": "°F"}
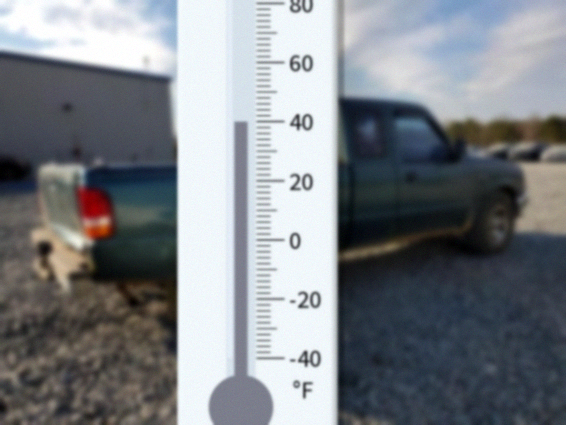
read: {"value": 40, "unit": "°F"}
